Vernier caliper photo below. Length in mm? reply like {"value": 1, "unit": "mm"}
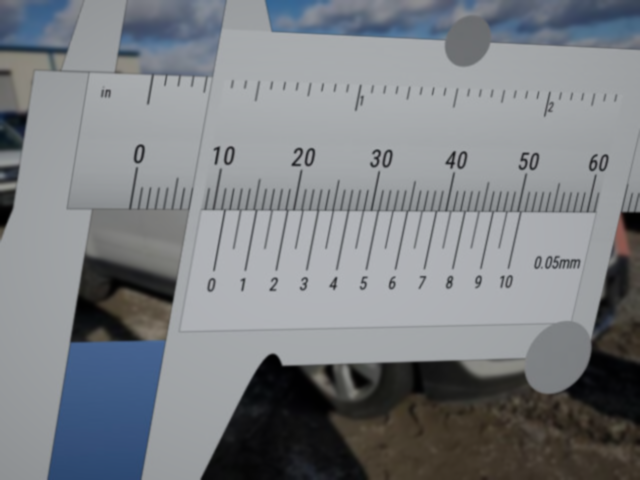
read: {"value": 11.4, "unit": "mm"}
